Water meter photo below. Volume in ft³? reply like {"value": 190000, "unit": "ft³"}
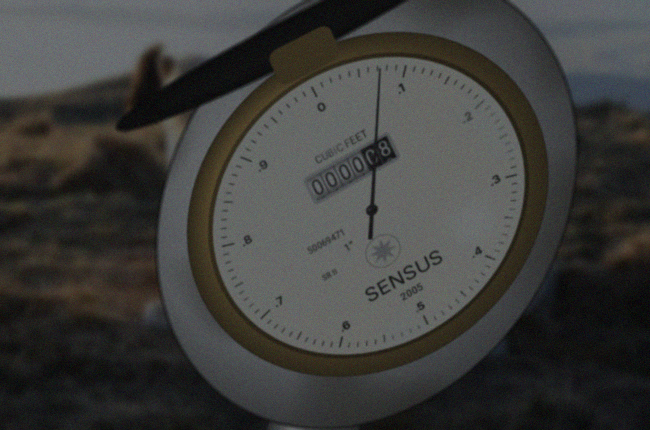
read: {"value": 8.07, "unit": "ft³"}
